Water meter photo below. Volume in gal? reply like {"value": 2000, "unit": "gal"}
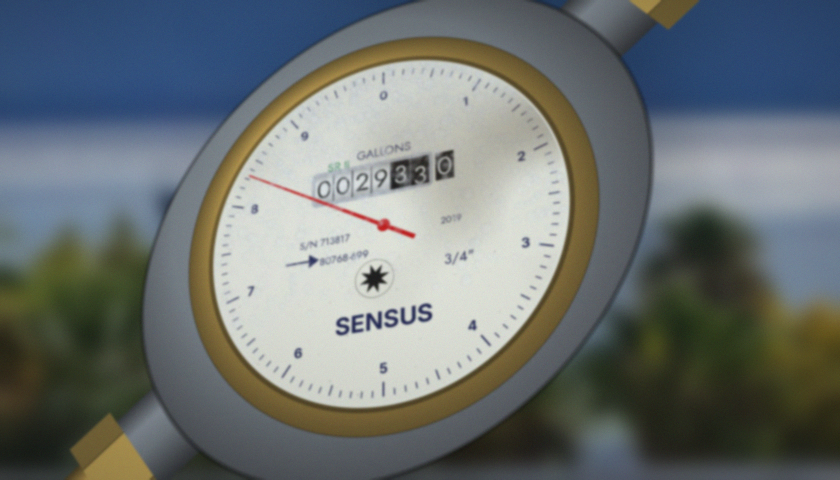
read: {"value": 29328.3, "unit": "gal"}
